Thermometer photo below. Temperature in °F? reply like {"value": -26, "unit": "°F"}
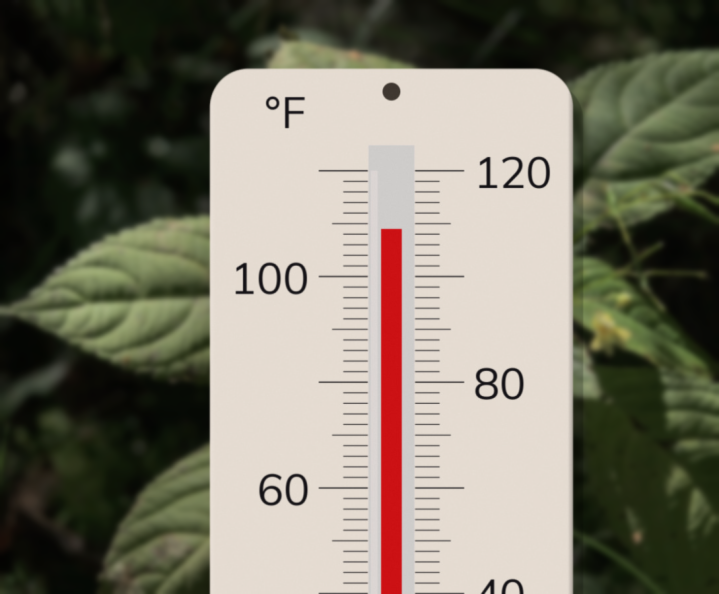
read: {"value": 109, "unit": "°F"}
